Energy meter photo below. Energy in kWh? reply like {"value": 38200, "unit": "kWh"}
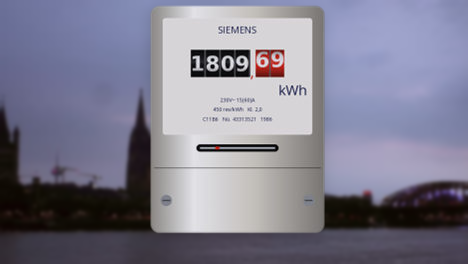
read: {"value": 1809.69, "unit": "kWh"}
